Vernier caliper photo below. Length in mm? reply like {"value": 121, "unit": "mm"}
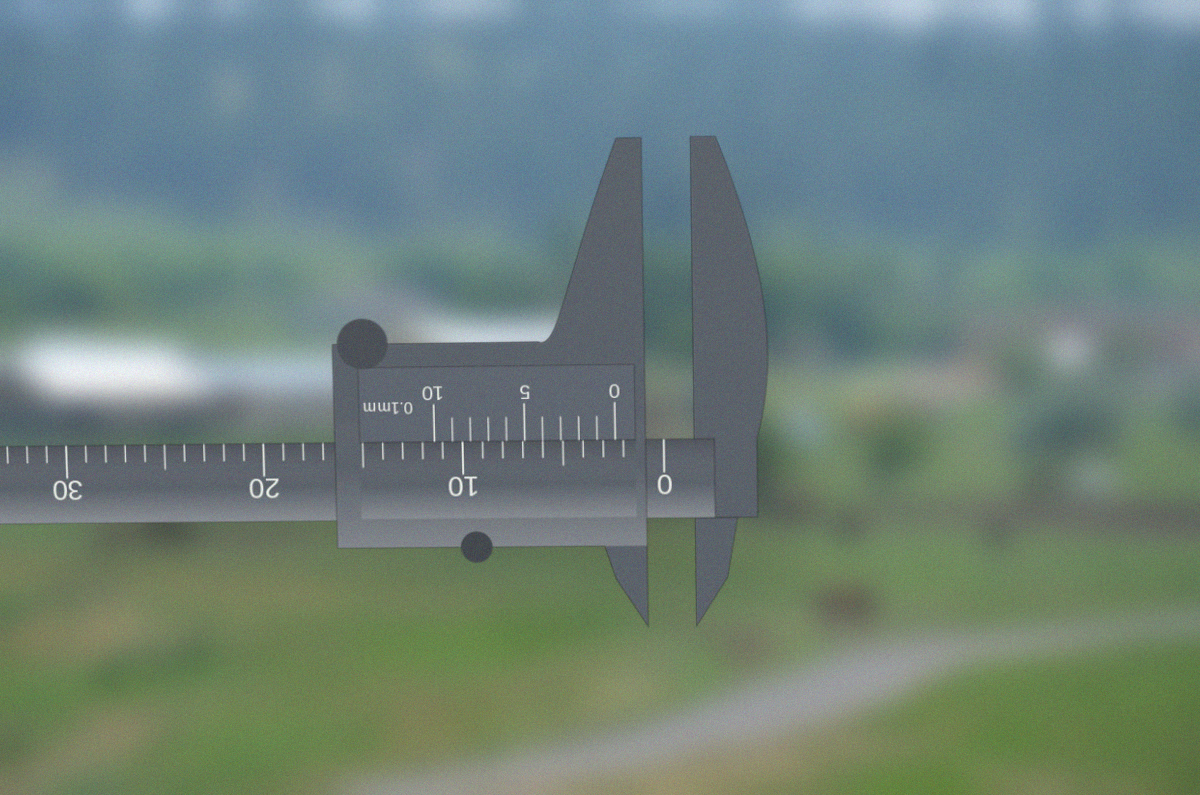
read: {"value": 2.4, "unit": "mm"}
